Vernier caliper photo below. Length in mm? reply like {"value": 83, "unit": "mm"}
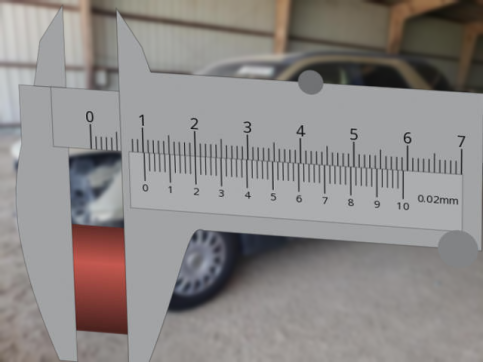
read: {"value": 10.2, "unit": "mm"}
